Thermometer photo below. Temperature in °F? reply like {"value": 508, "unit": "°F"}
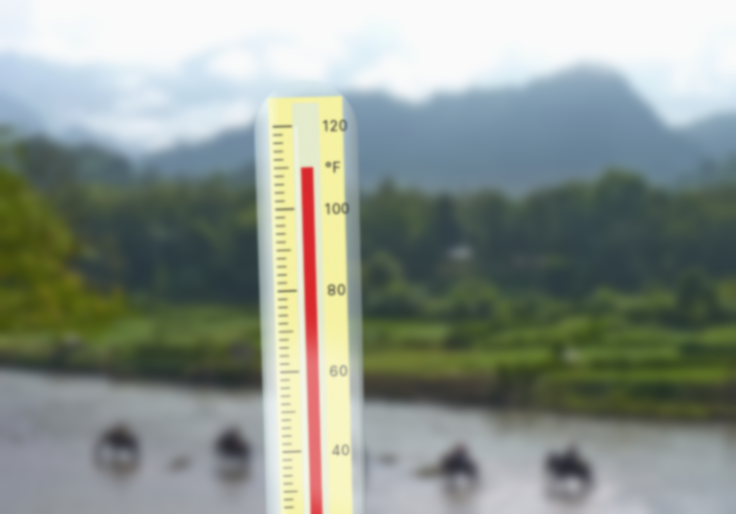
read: {"value": 110, "unit": "°F"}
